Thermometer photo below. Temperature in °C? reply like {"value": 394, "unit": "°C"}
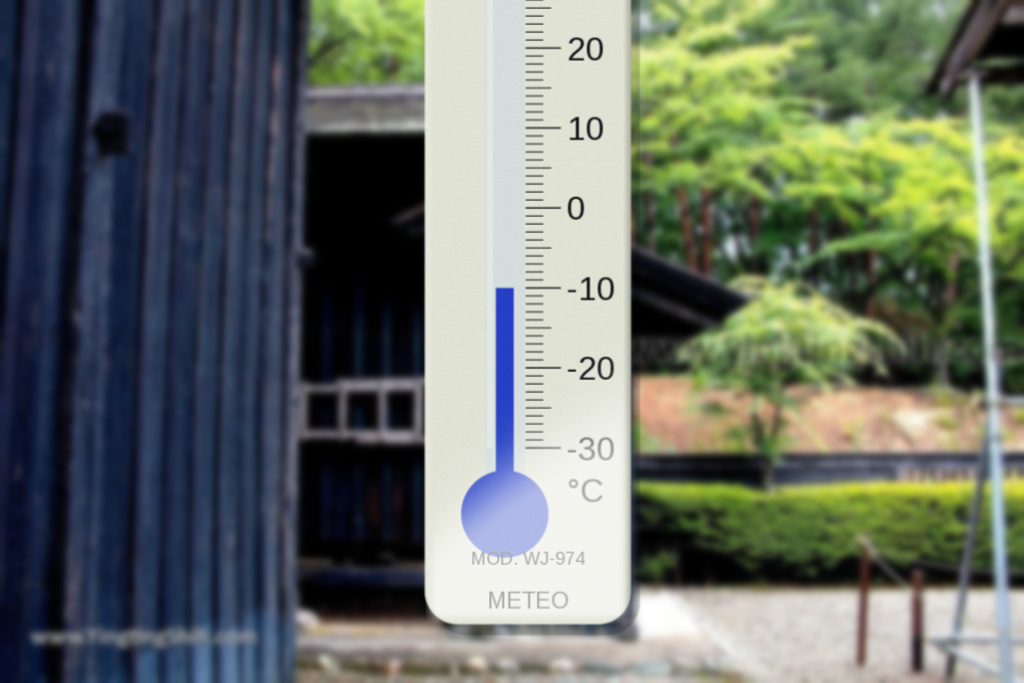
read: {"value": -10, "unit": "°C"}
